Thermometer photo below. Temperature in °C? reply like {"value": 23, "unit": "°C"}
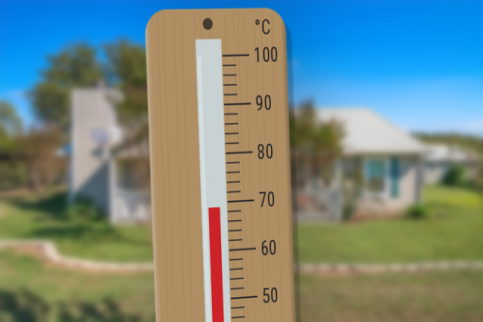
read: {"value": 69, "unit": "°C"}
